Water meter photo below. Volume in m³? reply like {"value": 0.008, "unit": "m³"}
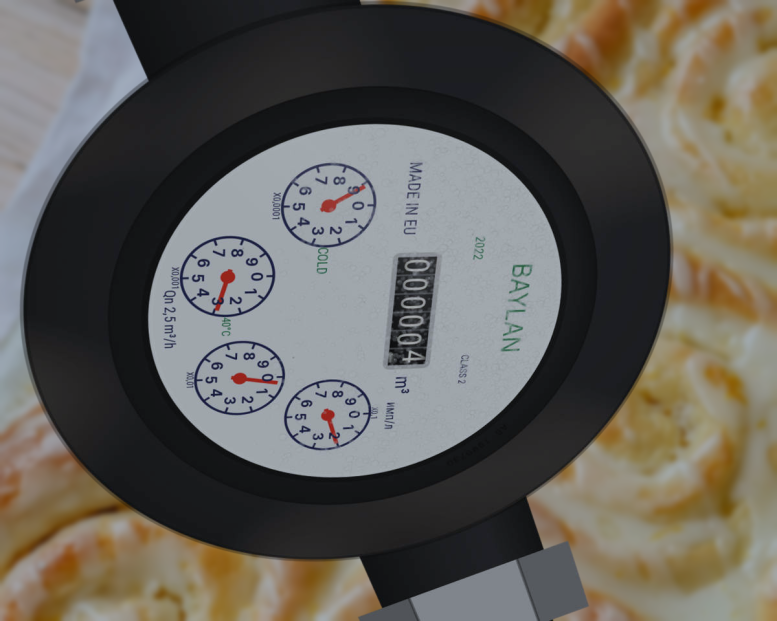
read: {"value": 4.2029, "unit": "m³"}
